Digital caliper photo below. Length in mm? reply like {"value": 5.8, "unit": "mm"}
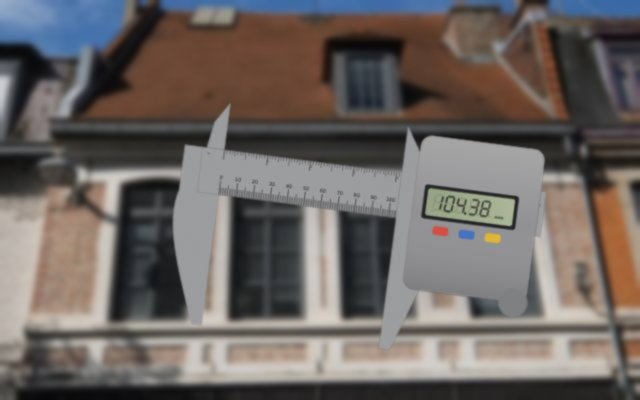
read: {"value": 104.38, "unit": "mm"}
